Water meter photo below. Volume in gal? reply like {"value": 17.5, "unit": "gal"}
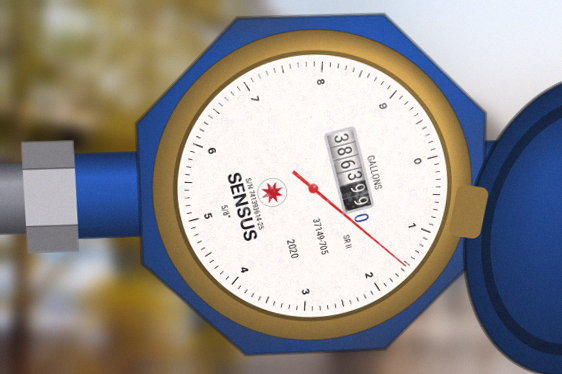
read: {"value": 3863991.5, "unit": "gal"}
